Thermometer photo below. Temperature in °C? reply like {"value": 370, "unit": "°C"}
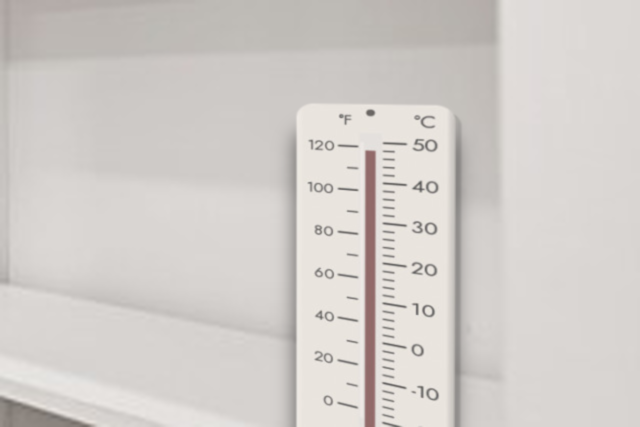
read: {"value": 48, "unit": "°C"}
